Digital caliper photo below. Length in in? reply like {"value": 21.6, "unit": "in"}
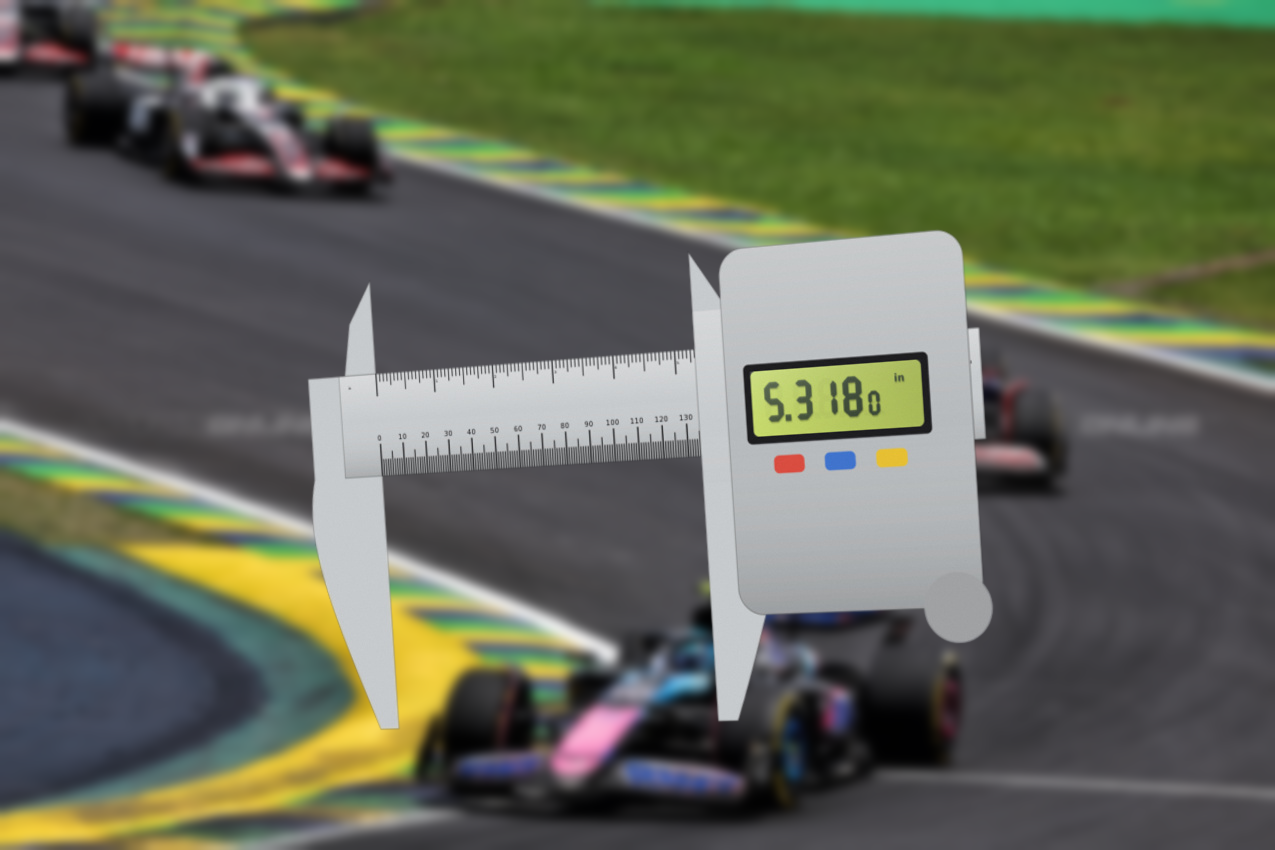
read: {"value": 5.3180, "unit": "in"}
